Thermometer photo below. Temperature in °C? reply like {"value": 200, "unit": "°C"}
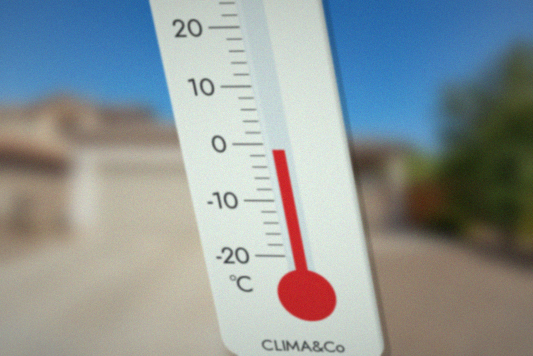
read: {"value": -1, "unit": "°C"}
